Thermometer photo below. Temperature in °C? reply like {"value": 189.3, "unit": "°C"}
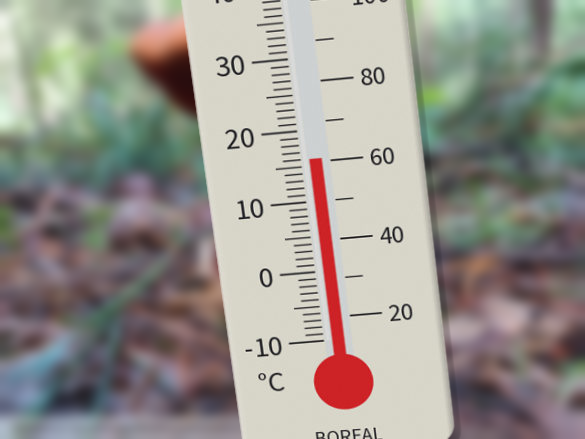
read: {"value": 16, "unit": "°C"}
